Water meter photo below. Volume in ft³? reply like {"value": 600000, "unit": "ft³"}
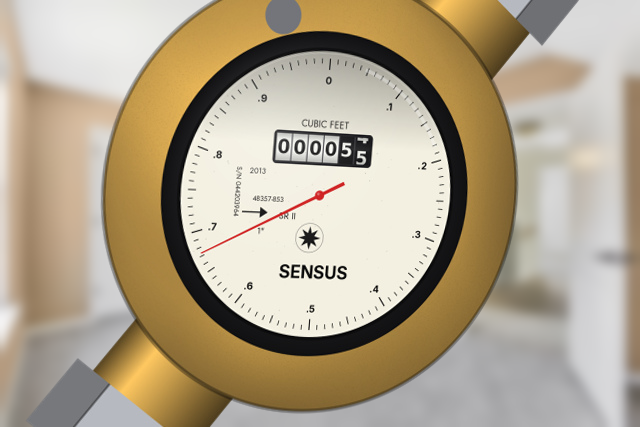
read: {"value": 54.67, "unit": "ft³"}
